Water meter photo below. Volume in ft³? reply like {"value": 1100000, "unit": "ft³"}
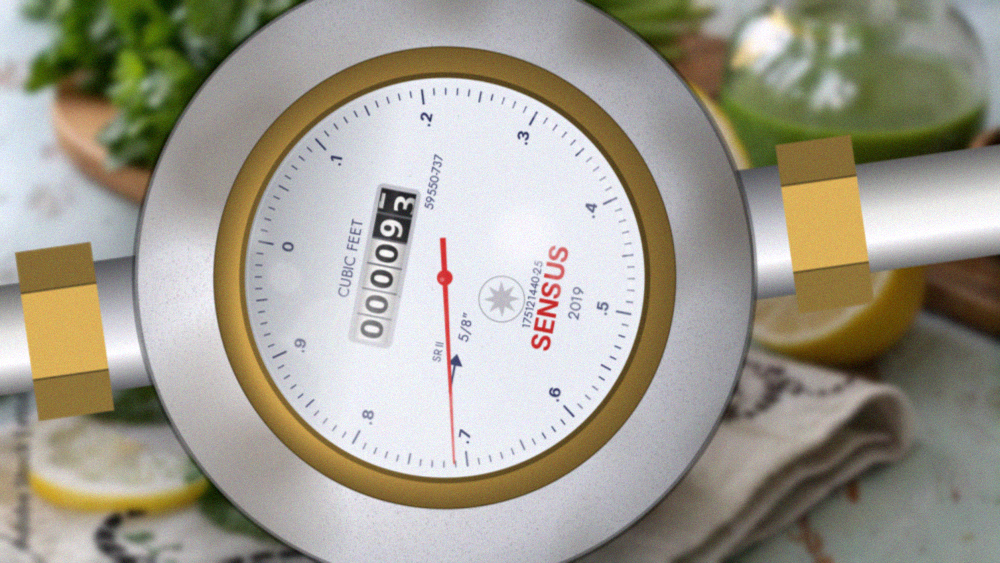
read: {"value": 92.71, "unit": "ft³"}
